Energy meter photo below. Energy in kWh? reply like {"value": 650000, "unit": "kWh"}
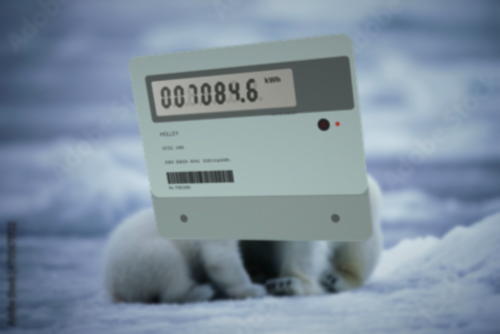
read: {"value": 7084.6, "unit": "kWh"}
